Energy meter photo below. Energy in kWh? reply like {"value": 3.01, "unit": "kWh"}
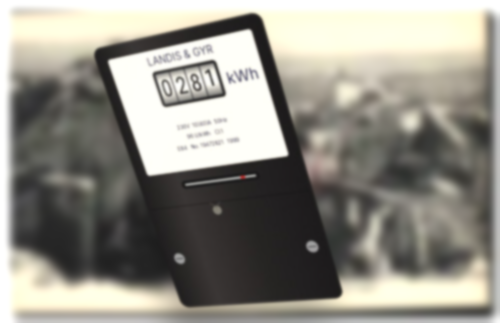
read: {"value": 281, "unit": "kWh"}
